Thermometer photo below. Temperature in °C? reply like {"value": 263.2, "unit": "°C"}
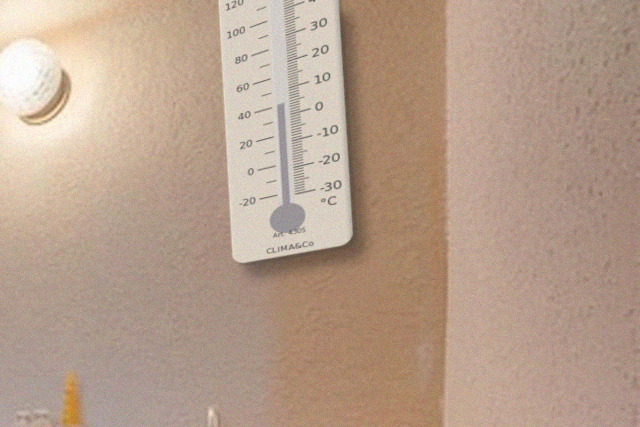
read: {"value": 5, "unit": "°C"}
